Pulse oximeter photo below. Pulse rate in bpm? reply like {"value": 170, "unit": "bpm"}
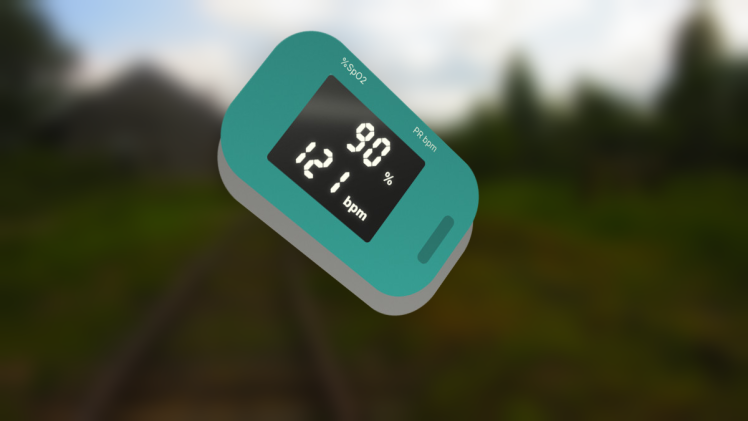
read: {"value": 121, "unit": "bpm"}
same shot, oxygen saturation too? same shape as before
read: {"value": 90, "unit": "%"}
